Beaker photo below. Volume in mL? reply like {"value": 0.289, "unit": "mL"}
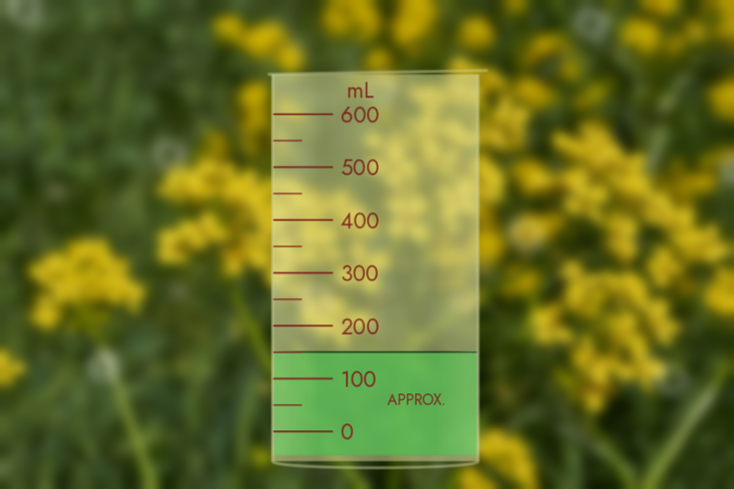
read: {"value": 150, "unit": "mL"}
